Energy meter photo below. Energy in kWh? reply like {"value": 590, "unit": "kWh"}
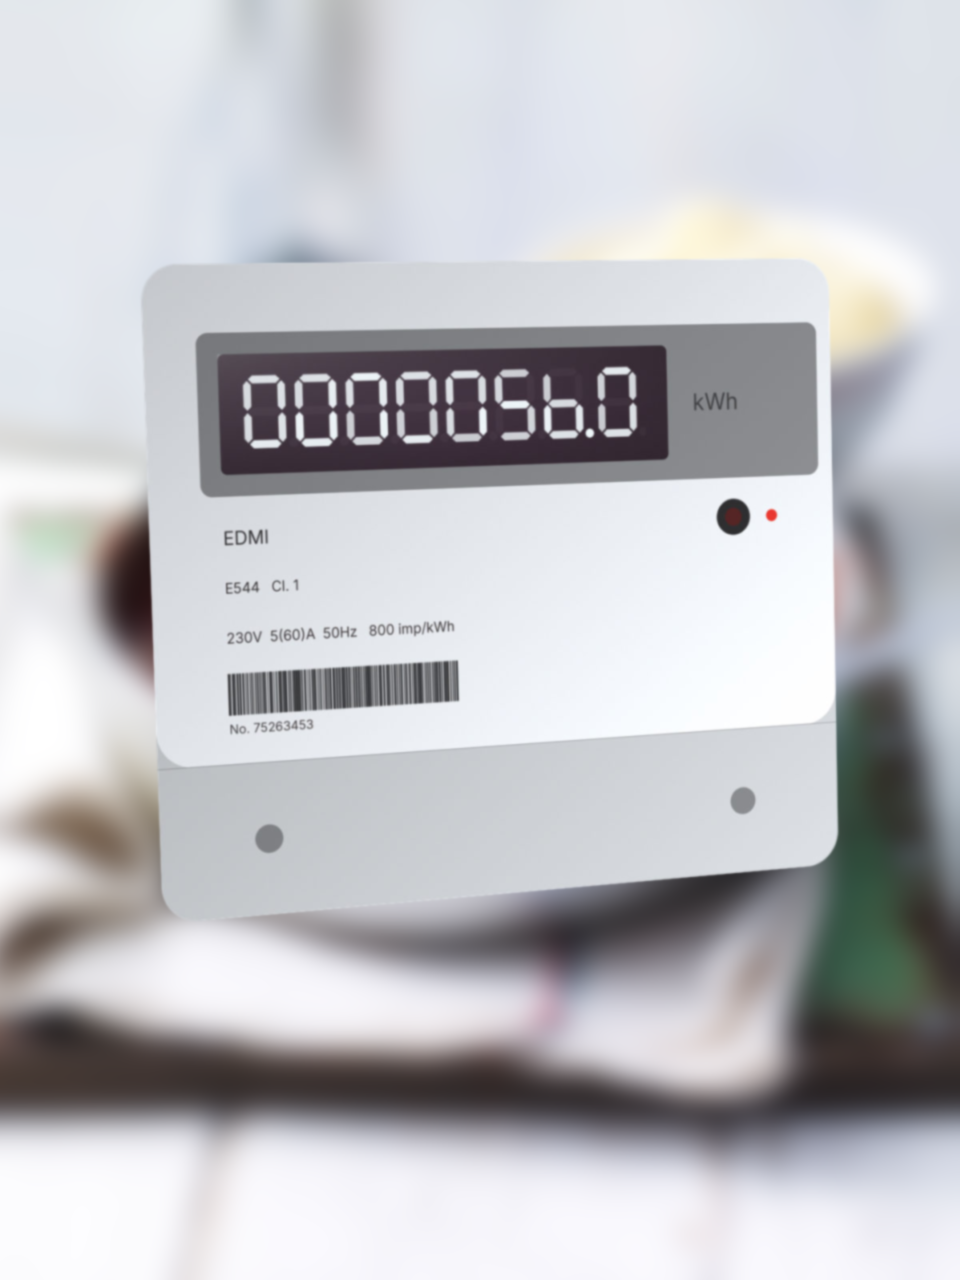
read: {"value": 56.0, "unit": "kWh"}
